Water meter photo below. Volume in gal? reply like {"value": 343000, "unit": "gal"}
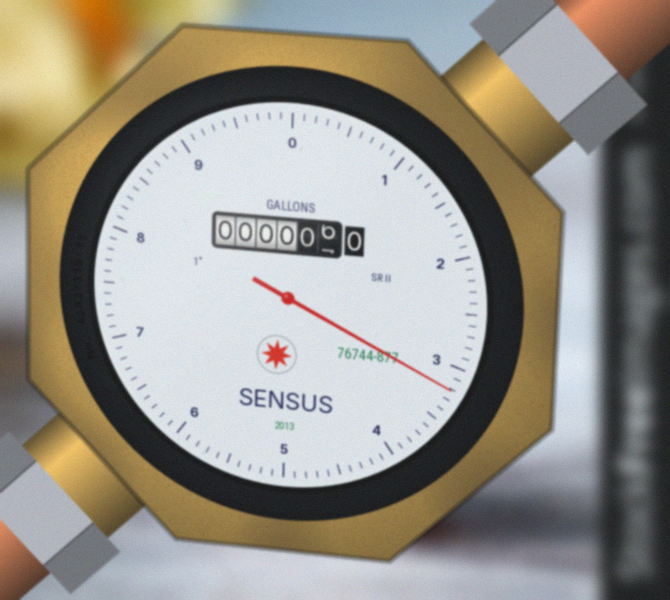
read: {"value": 63.2, "unit": "gal"}
